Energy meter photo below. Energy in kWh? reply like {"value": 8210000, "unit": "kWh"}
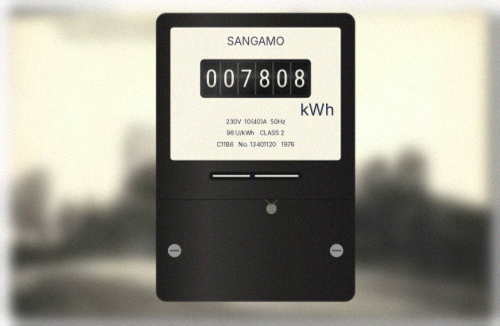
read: {"value": 7808, "unit": "kWh"}
